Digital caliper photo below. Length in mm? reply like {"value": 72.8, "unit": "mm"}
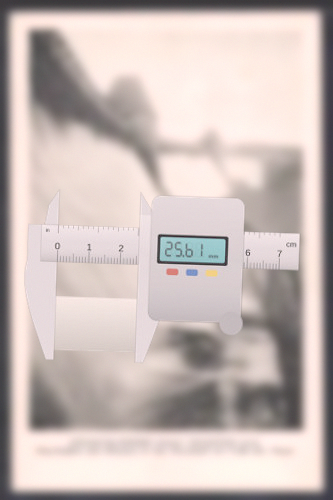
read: {"value": 25.61, "unit": "mm"}
